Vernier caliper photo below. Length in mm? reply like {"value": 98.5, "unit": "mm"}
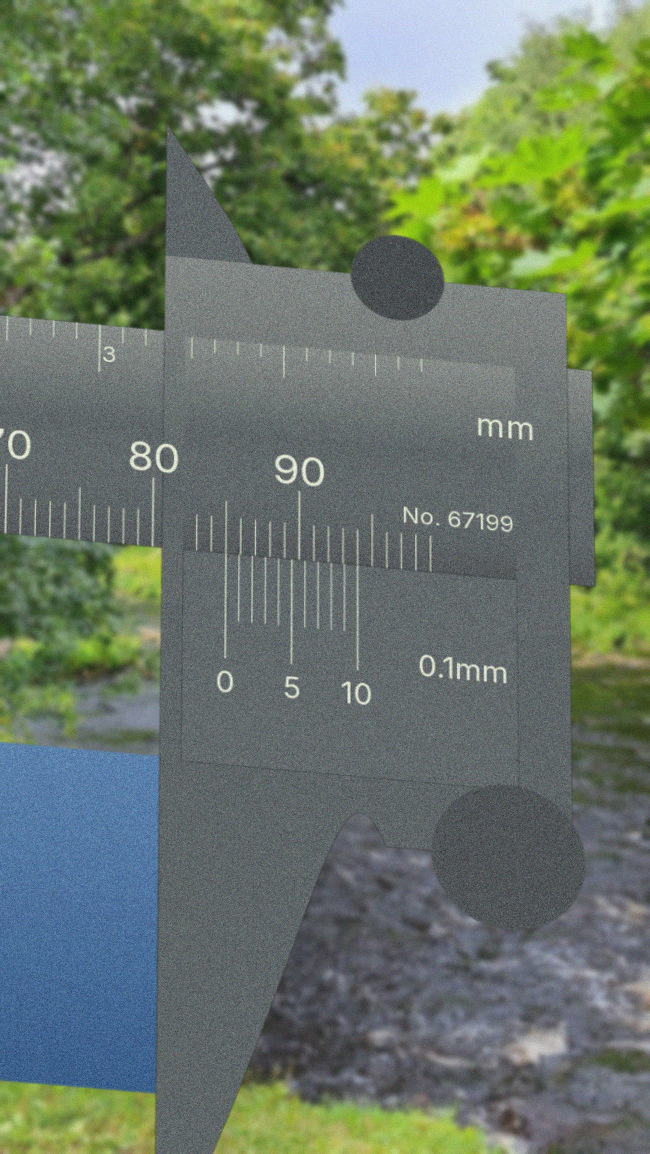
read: {"value": 85.0, "unit": "mm"}
